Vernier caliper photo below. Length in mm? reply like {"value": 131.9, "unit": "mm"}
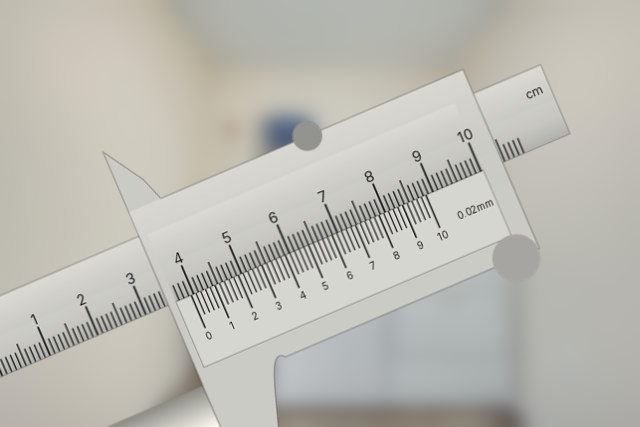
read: {"value": 39.5, "unit": "mm"}
